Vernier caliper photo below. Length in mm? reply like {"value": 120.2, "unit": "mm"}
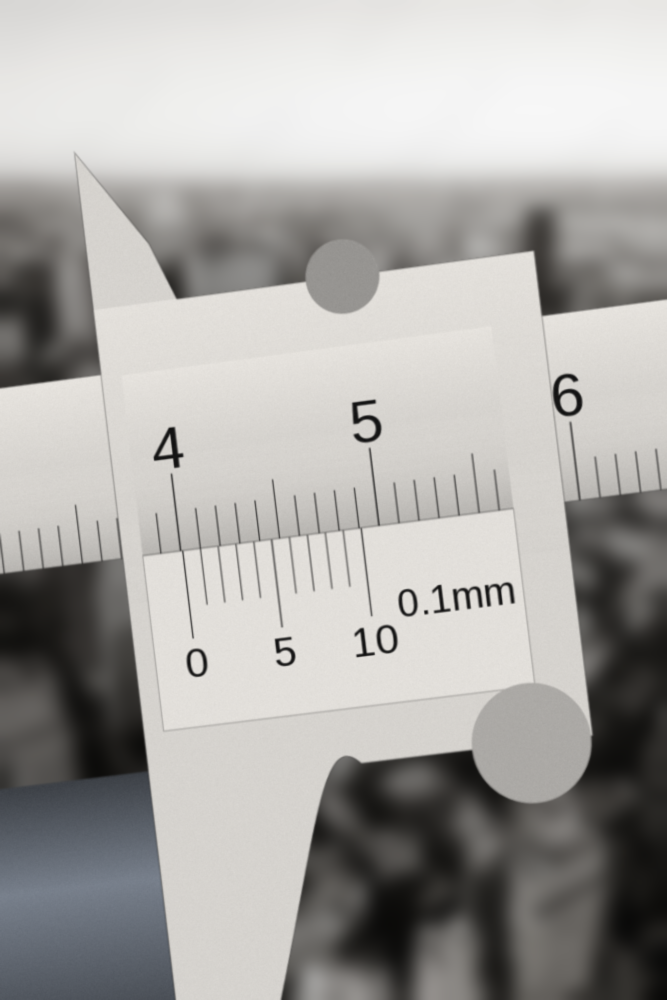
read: {"value": 40.1, "unit": "mm"}
